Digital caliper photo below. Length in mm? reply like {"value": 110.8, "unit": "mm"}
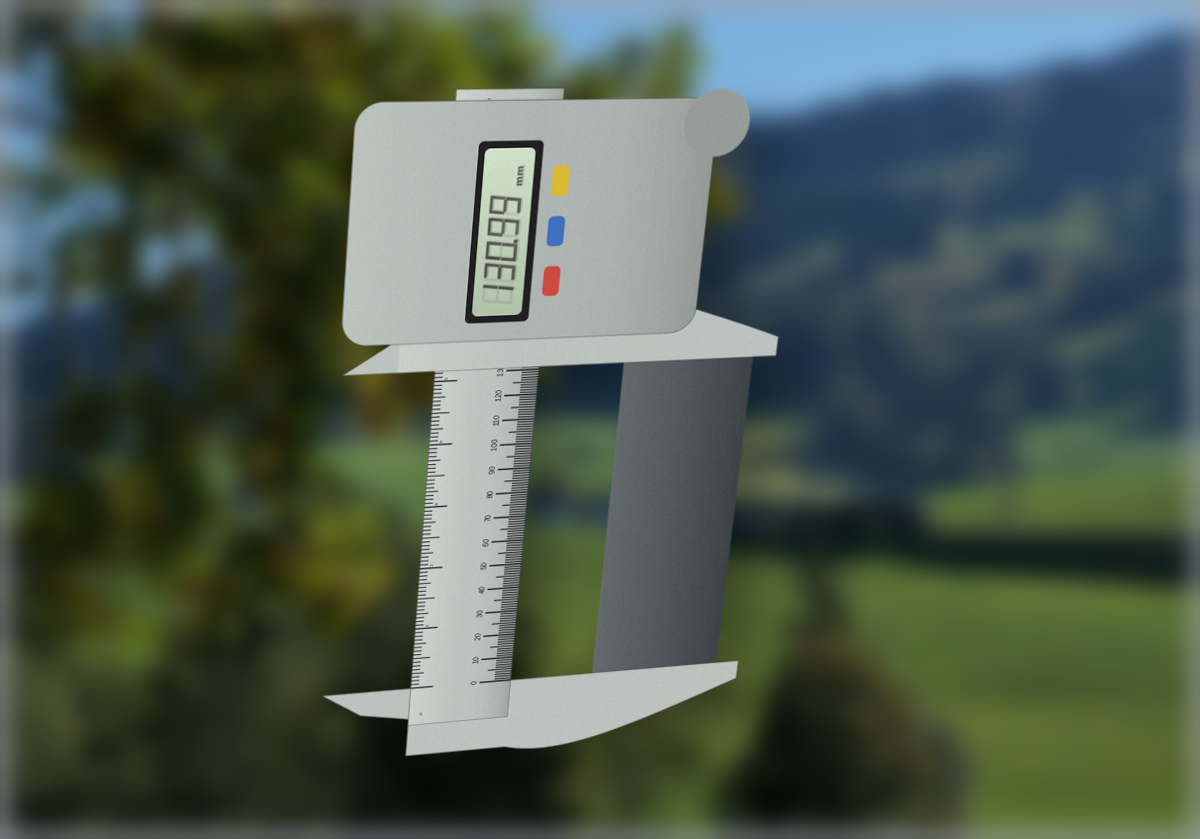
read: {"value": 130.99, "unit": "mm"}
